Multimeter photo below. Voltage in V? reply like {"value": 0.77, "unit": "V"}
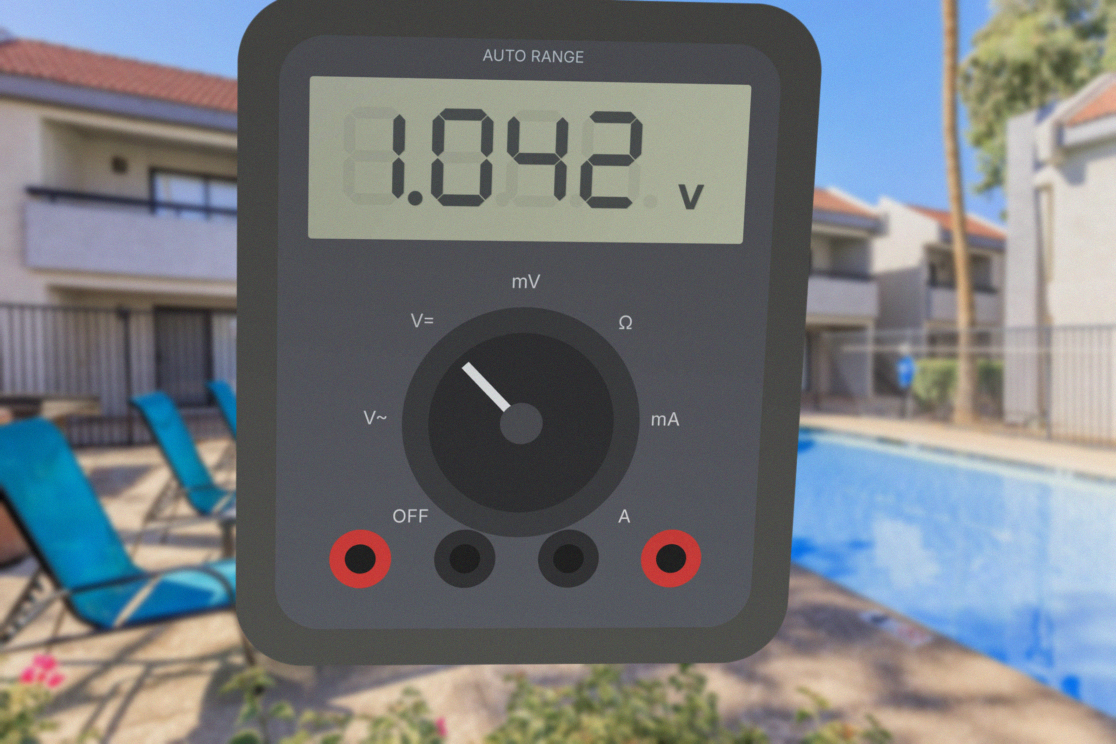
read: {"value": 1.042, "unit": "V"}
